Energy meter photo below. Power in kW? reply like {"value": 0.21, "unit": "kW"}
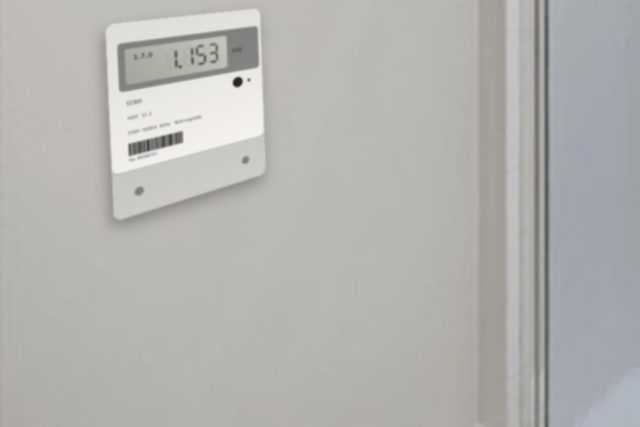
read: {"value": 1.153, "unit": "kW"}
